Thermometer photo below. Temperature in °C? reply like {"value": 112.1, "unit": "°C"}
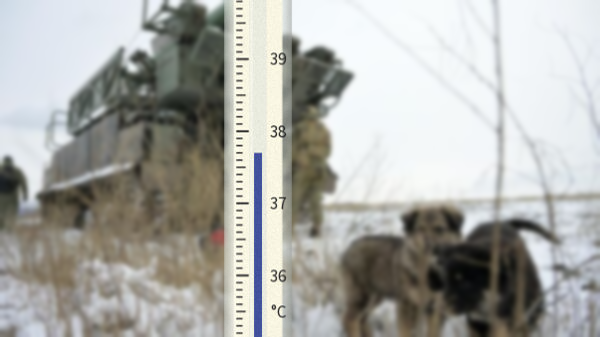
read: {"value": 37.7, "unit": "°C"}
